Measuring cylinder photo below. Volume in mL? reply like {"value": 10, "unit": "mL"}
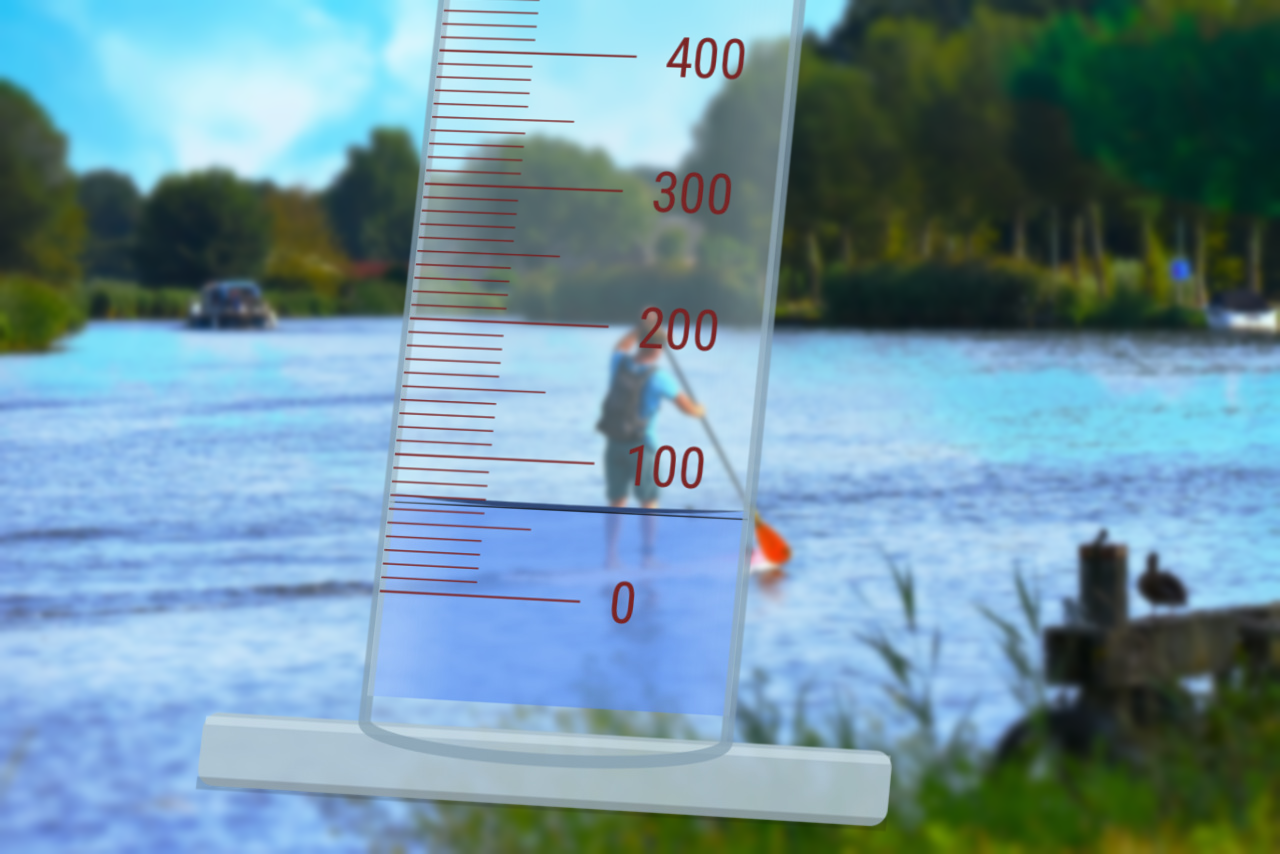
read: {"value": 65, "unit": "mL"}
